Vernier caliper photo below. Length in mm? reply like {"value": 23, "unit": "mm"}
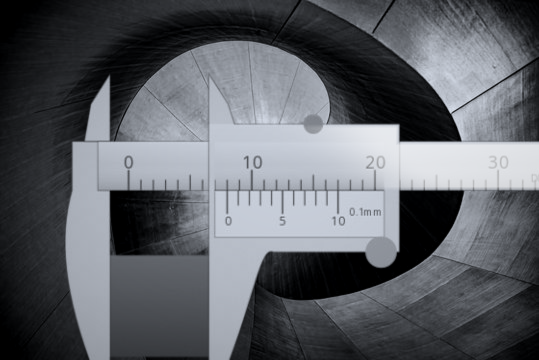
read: {"value": 8.0, "unit": "mm"}
